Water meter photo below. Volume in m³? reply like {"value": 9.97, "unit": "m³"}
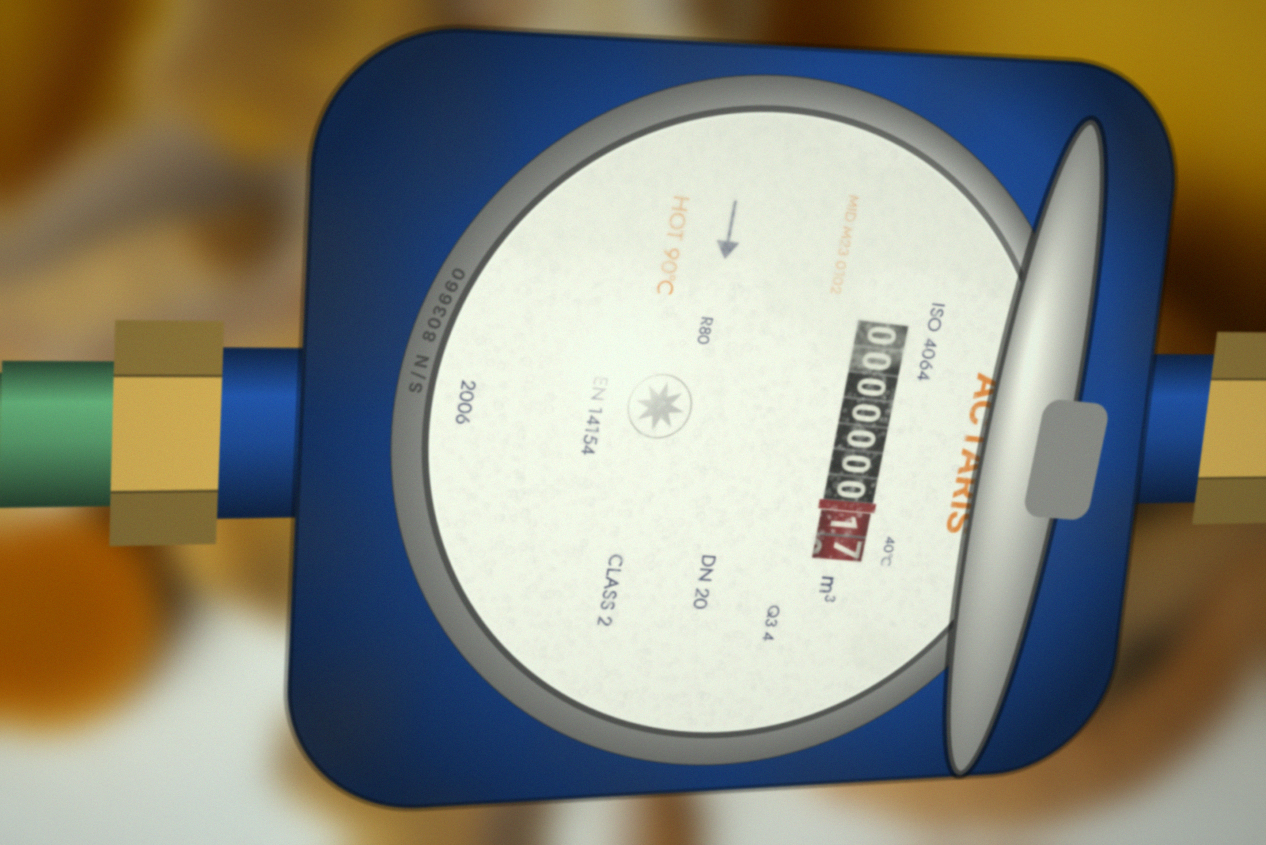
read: {"value": 0.17, "unit": "m³"}
